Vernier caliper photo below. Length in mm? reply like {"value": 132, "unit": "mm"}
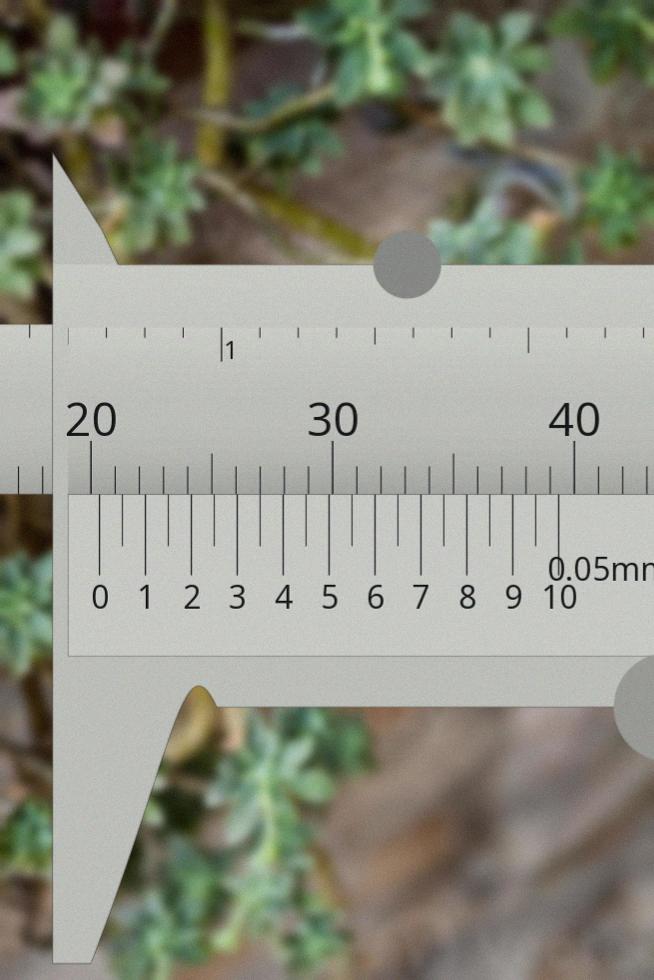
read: {"value": 20.35, "unit": "mm"}
